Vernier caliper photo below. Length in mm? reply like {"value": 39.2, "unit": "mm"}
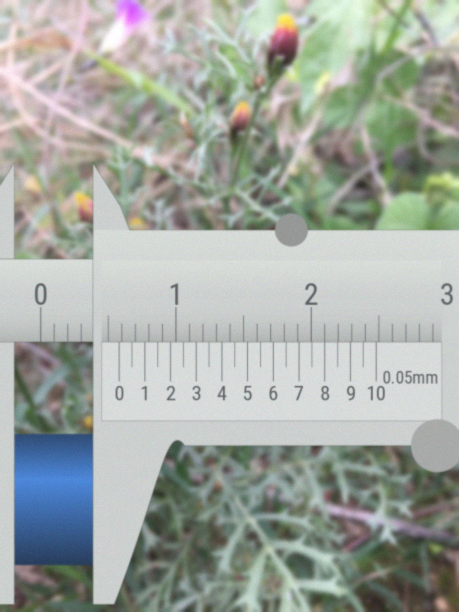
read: {"value": 5.8, "unit": "mm"}
